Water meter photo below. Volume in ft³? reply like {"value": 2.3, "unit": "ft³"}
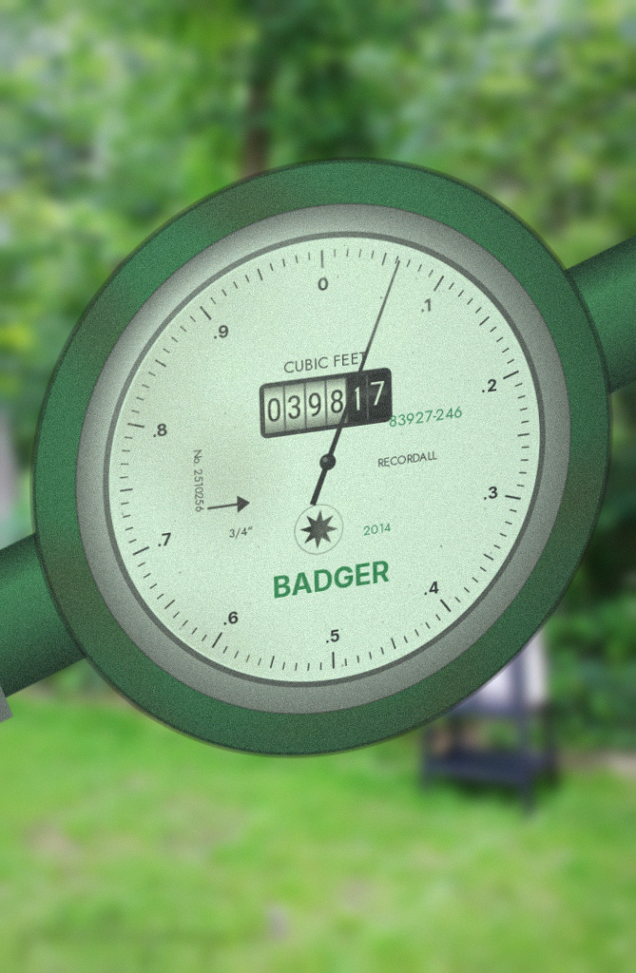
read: {"value": 39817.06, "unit": "ft³"}
